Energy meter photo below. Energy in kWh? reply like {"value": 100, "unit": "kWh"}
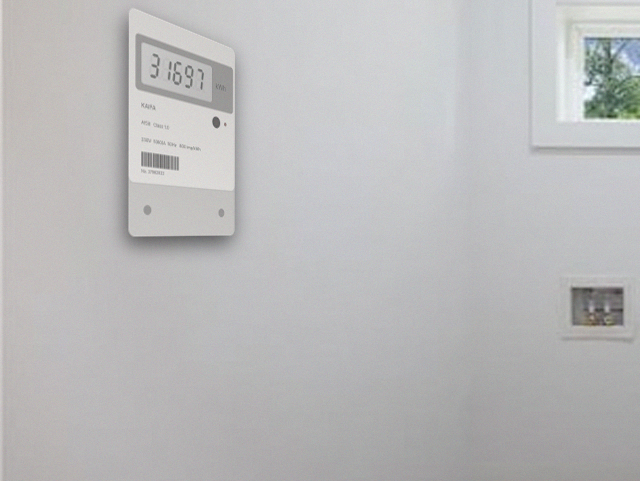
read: {"value": 31697, "unit": "kWh"}
